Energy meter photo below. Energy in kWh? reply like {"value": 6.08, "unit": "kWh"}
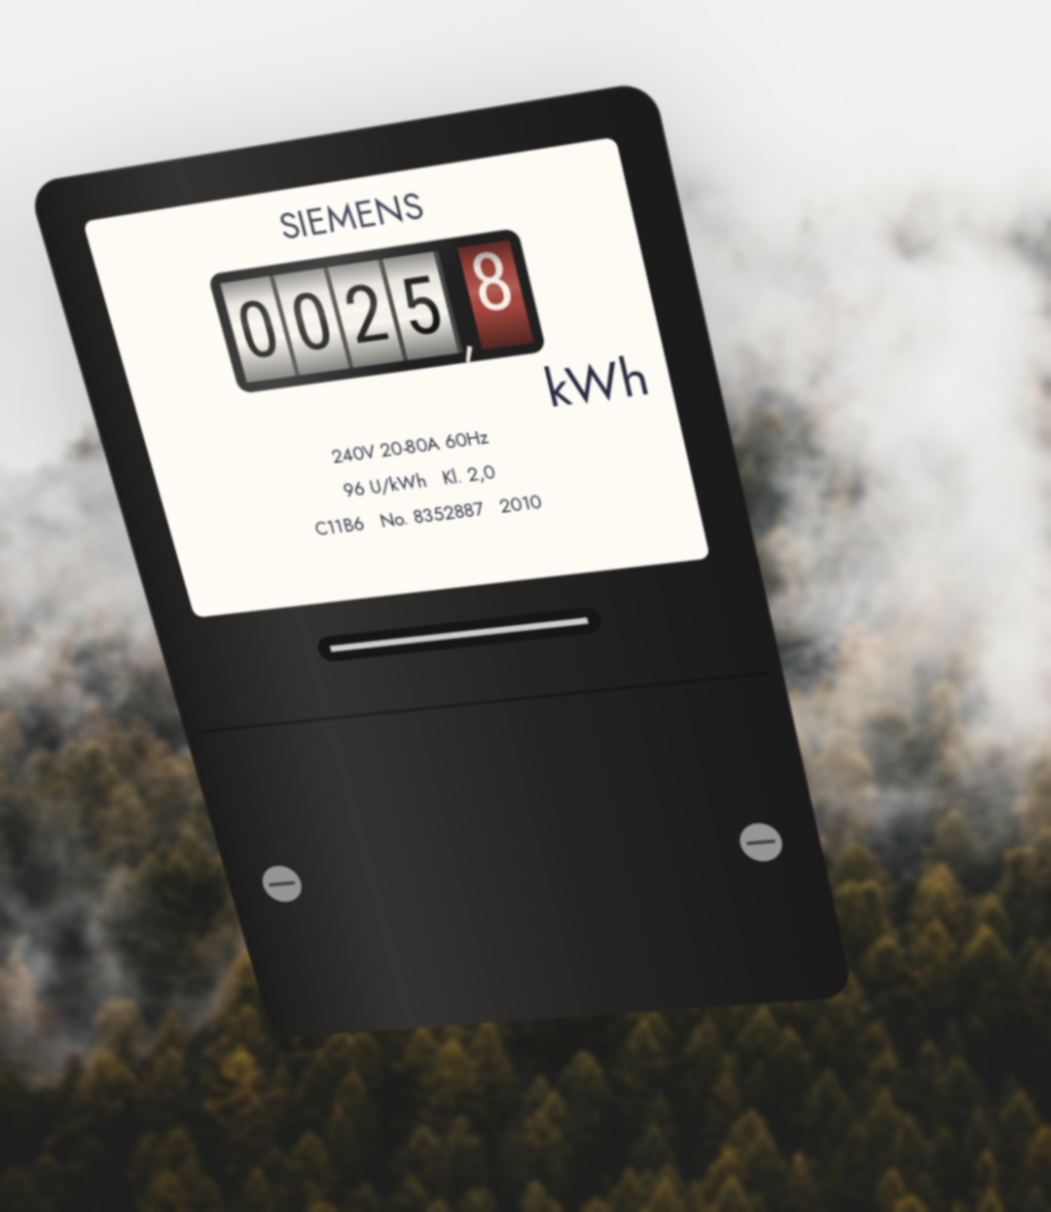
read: {"value": 25.8, "unit": "kWh"}
